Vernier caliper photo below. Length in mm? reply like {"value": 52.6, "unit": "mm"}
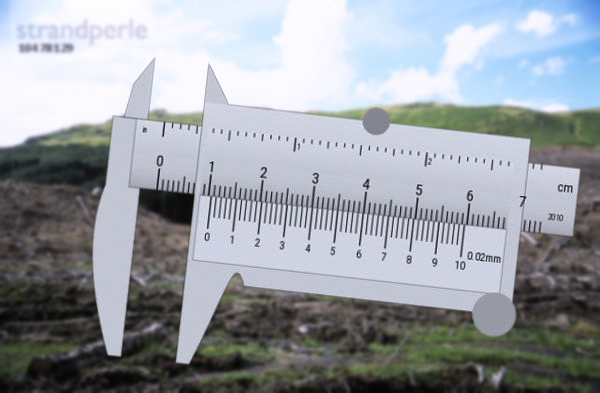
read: {"value": 10.5, "unit": "mm"}
